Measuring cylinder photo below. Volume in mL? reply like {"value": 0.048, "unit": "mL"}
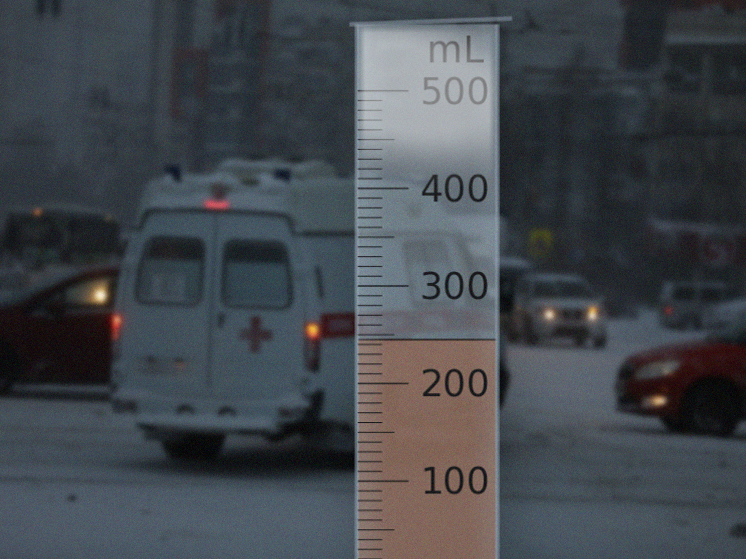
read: {"value": 245, "unit": "mL"}
